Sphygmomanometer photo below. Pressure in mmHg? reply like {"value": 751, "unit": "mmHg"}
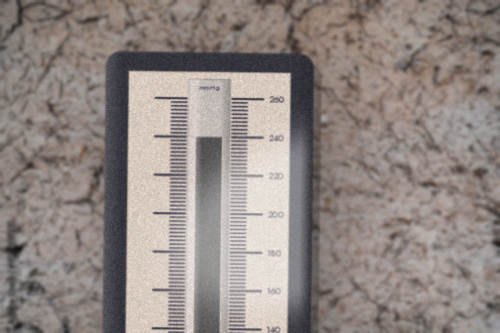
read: {"value": 240, "unit": "mmHg"}
